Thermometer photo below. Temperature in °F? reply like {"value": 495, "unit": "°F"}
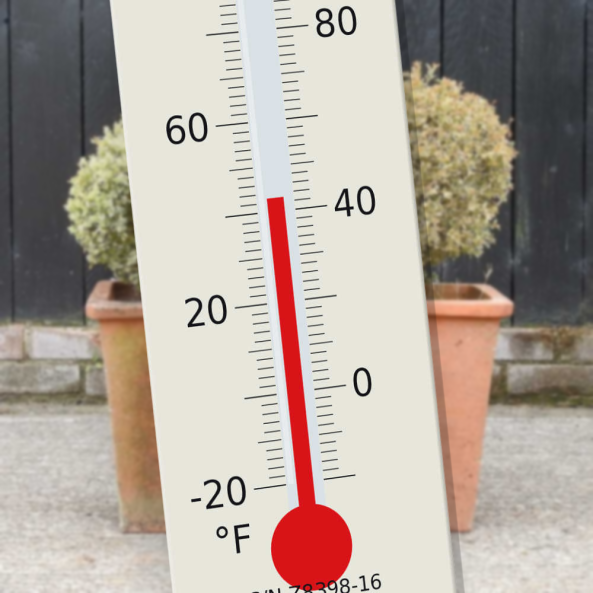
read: {"value": 43, "unit": "°F"}
